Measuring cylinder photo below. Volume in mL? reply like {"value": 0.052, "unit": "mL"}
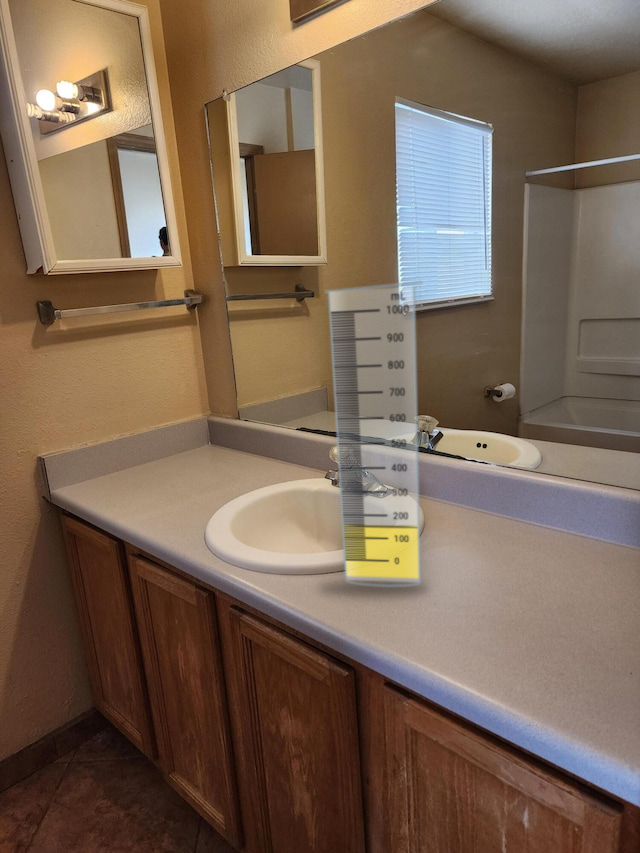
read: {"value": 150, "unit": "mL"}
